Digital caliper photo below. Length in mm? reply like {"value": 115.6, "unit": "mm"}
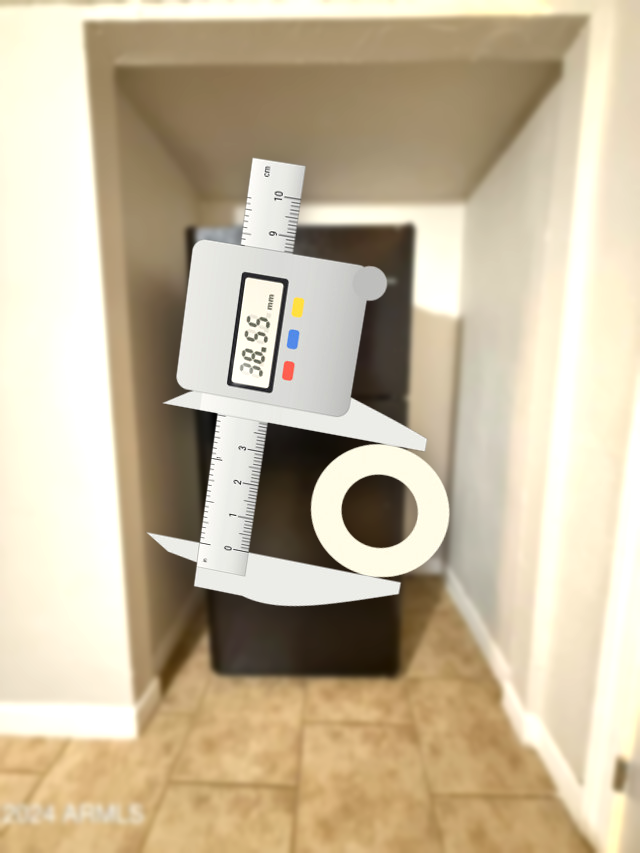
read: {"value": 38.55, "unit": "mm"}
